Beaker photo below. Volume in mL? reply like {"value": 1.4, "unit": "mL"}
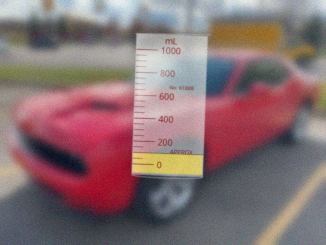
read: {"value": 100, "unit": "mL"}
